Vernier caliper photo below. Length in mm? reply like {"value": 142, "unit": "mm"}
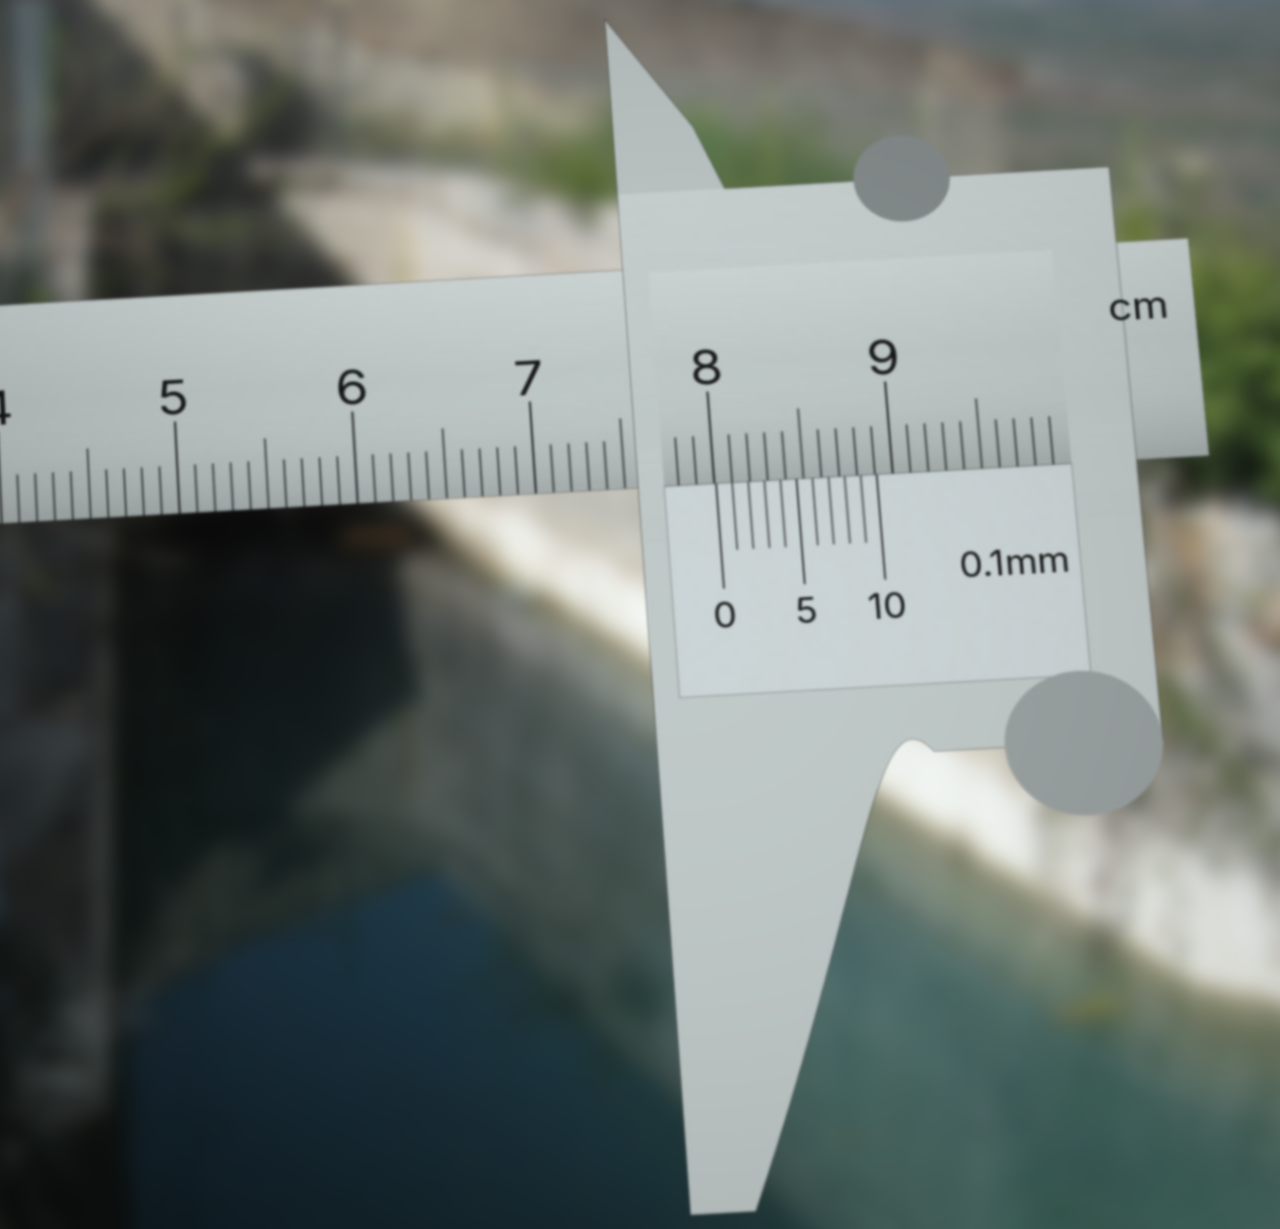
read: {"value": 80.1, "unit": "mm"}
